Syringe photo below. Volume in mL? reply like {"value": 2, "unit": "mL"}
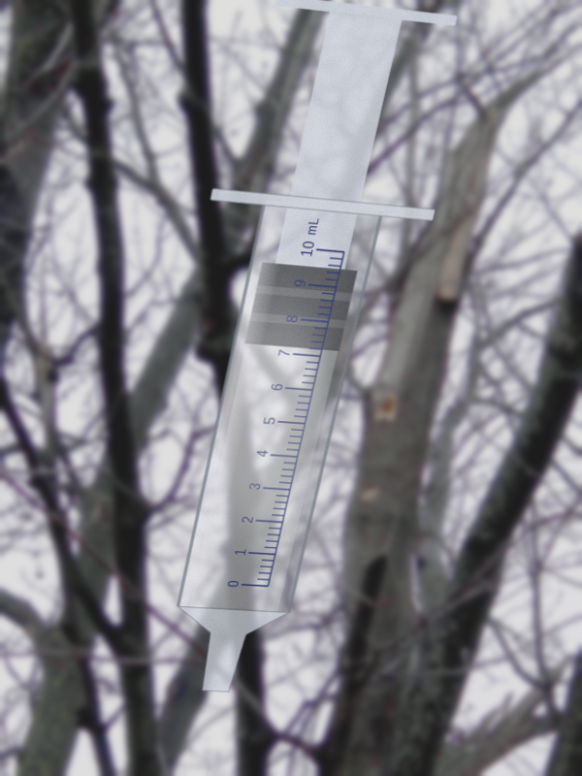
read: {"value": 7.2, "unit": "mL"}
